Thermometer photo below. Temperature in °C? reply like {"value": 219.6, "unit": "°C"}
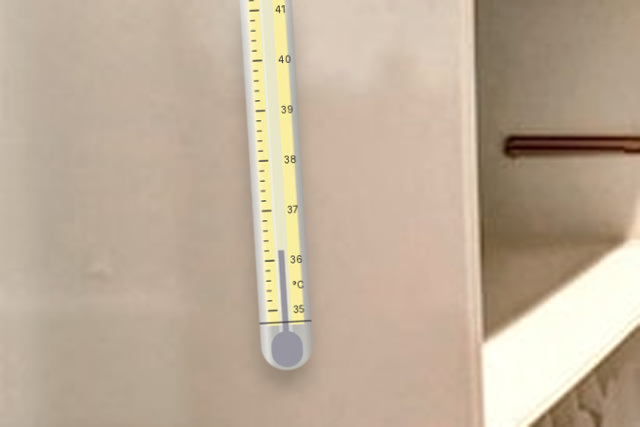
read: {"value": 36.2, "unit": "°C"}
